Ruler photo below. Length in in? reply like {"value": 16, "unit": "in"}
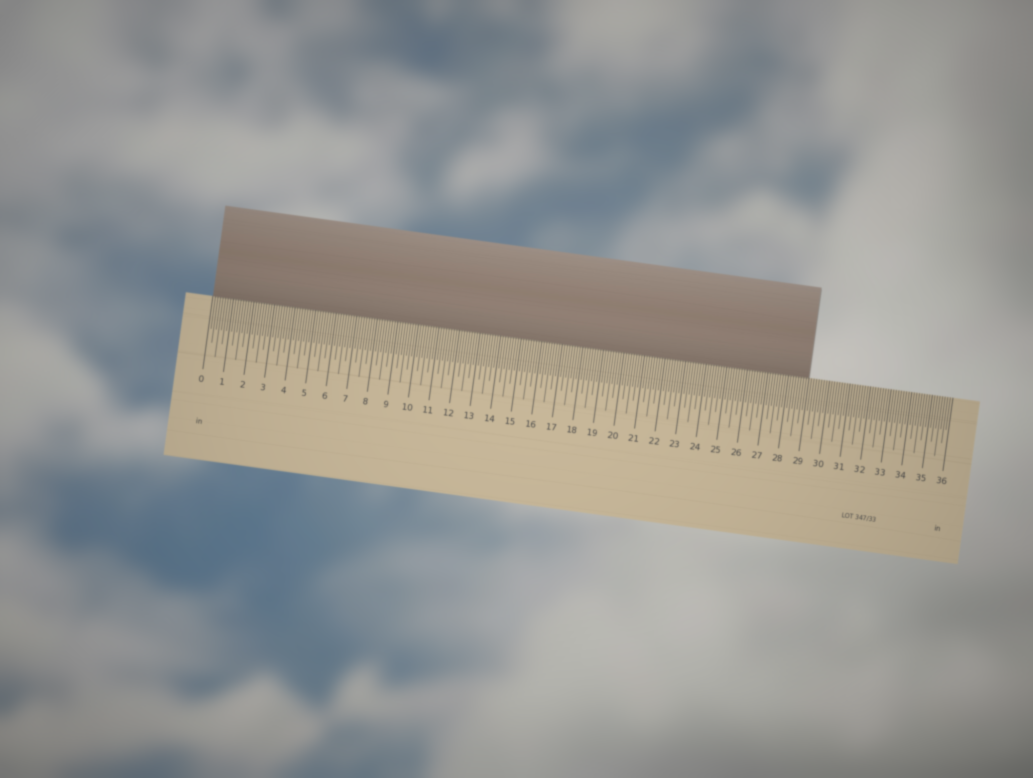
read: {"value": 29, "unit": "in"}
